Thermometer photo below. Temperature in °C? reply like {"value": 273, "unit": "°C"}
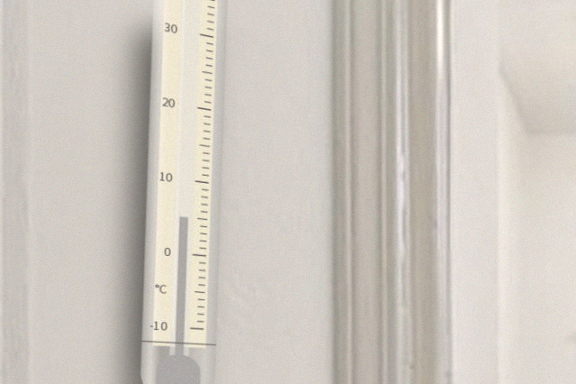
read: {"value": 5, "unit": "°C"}
